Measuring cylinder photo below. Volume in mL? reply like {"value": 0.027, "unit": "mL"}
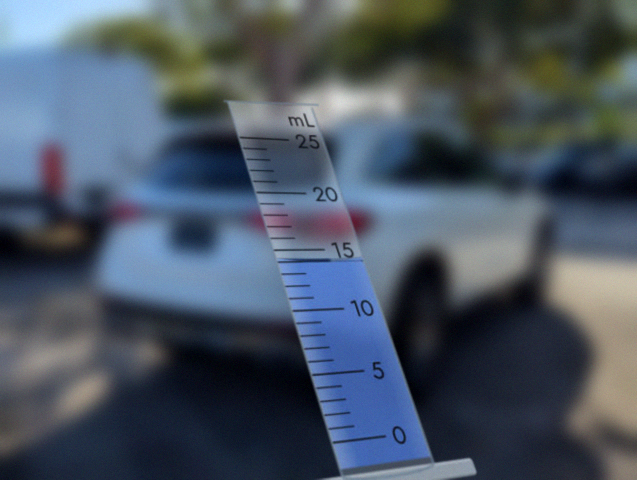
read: {"value": 14, "unit": "mL"}
